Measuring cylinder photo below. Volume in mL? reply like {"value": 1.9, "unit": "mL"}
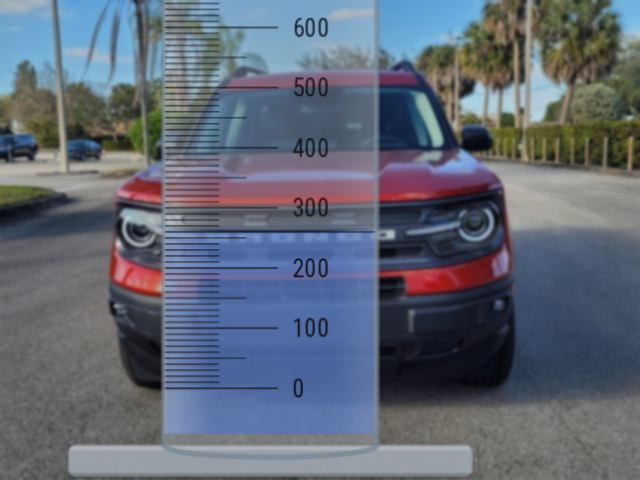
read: {"value": 260, "unit": "mL"}
